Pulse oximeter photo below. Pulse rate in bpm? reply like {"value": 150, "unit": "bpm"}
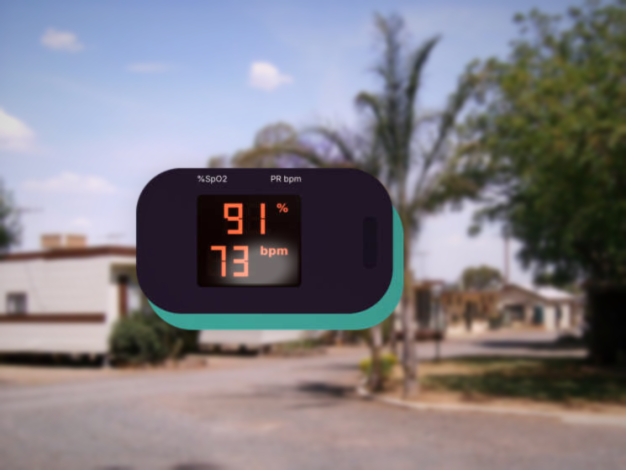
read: {"value": 73, "unit": "bpm"}
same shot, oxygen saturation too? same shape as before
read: {"value": 91, "unit": "%"}
